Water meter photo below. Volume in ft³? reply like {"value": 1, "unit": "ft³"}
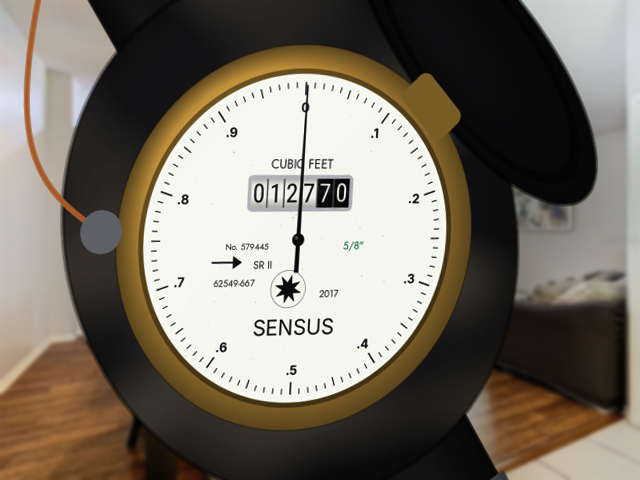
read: {"value": 12770.00, "unit": "ft³"}
